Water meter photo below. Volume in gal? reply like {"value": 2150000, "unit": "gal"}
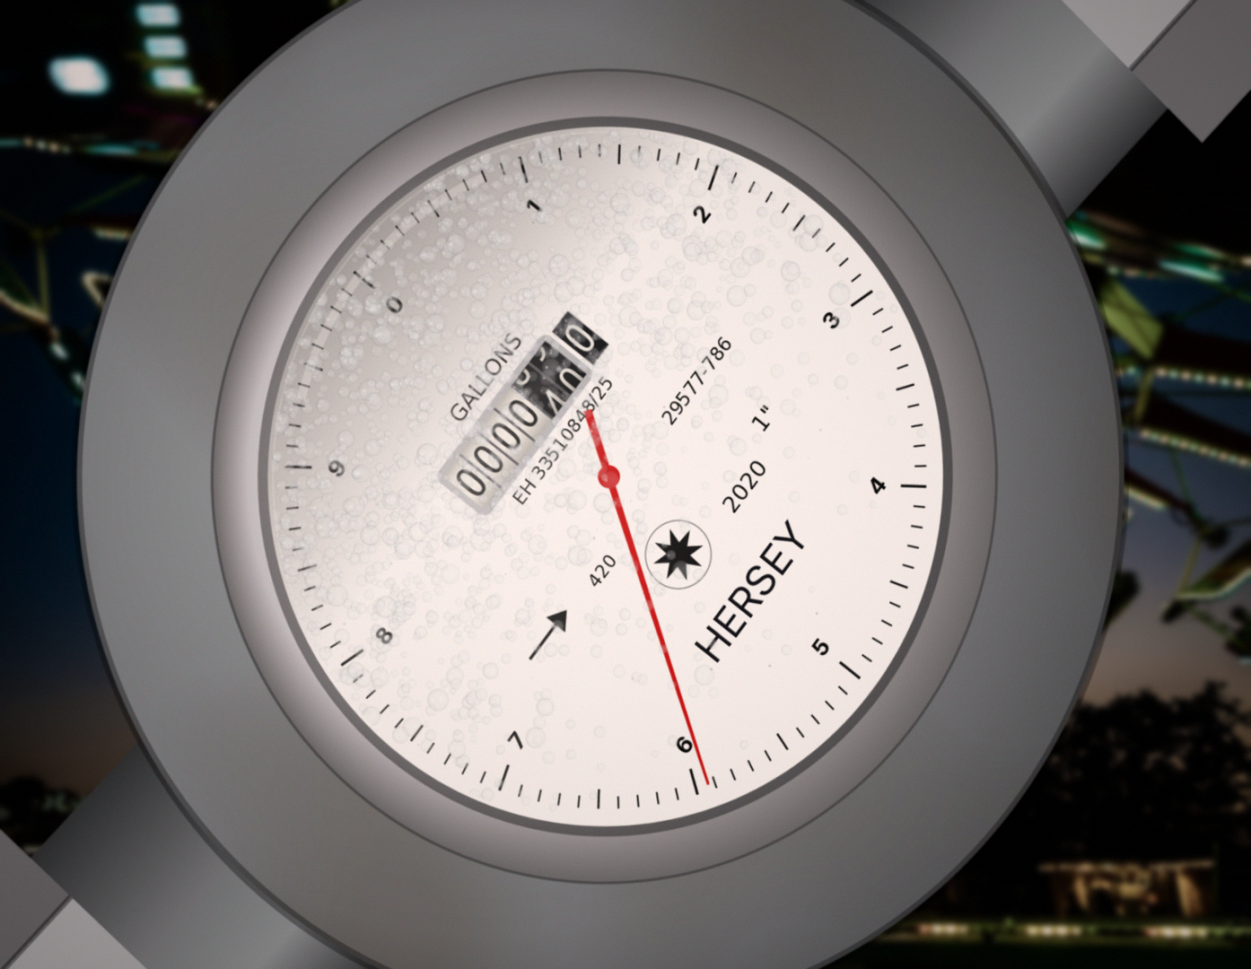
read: {"value": 395.9, "unit": "gal"}
